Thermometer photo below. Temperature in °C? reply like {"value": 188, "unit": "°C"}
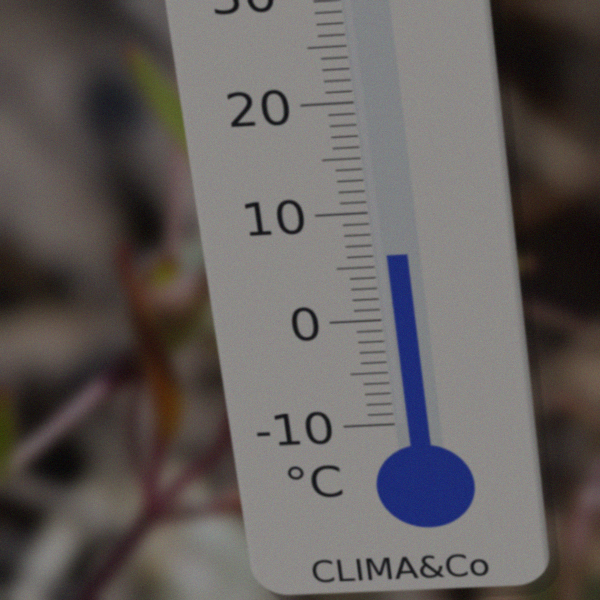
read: {"value": 6, "unit": "°C"}
